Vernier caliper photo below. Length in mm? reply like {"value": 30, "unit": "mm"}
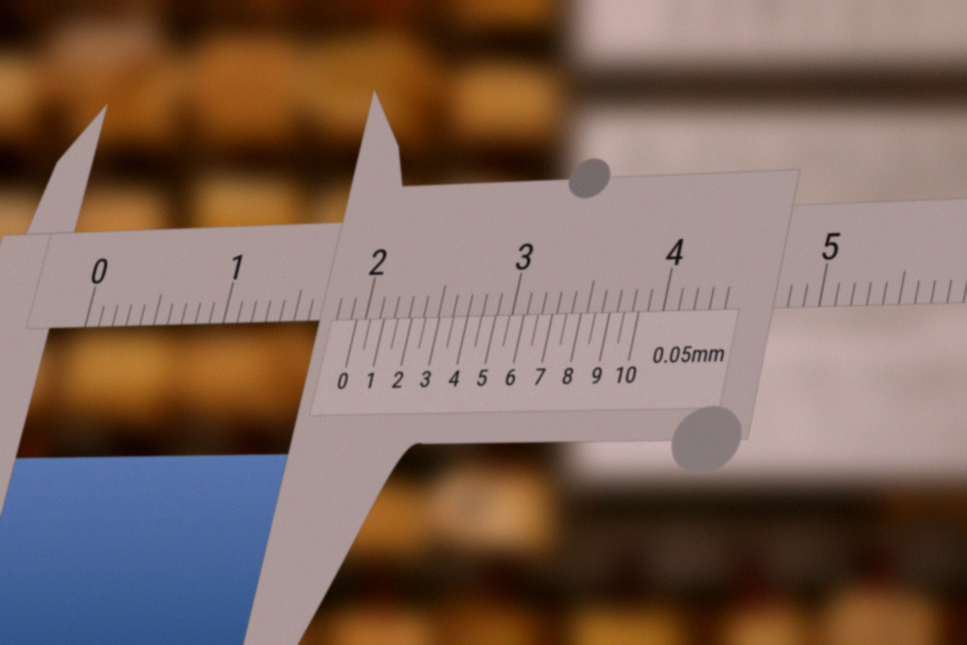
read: {"value": 19.4, "unit": "mm"}
